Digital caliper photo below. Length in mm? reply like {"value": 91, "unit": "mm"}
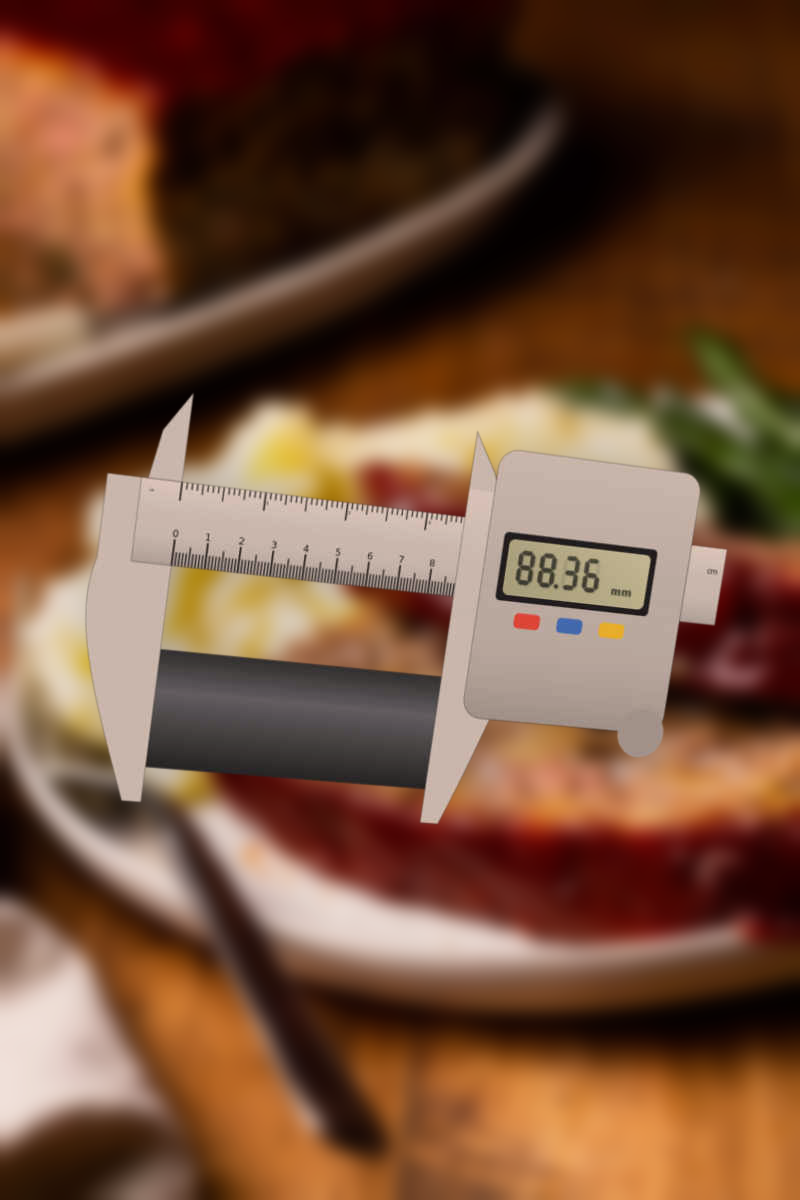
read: {"value": 88.36, "unit": "mm"}
